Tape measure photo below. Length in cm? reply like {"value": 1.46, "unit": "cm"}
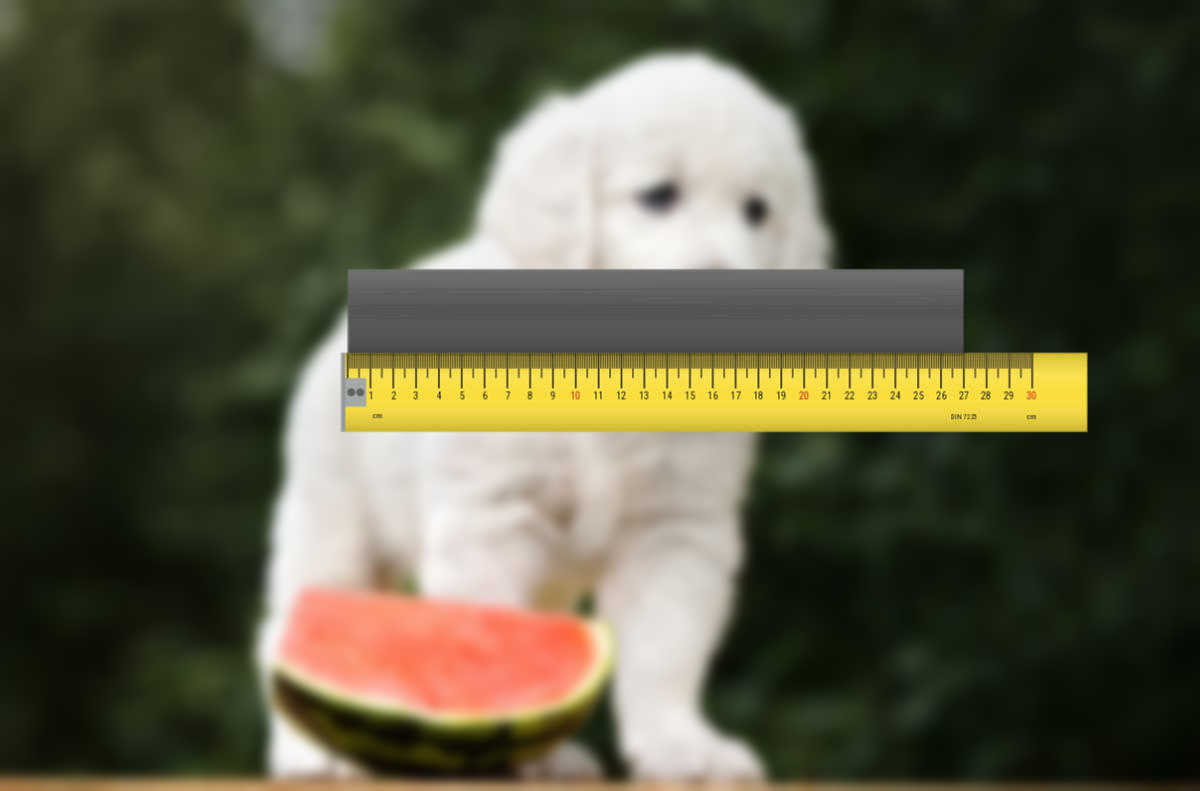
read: {"value": 27, "unit": "cm"}
